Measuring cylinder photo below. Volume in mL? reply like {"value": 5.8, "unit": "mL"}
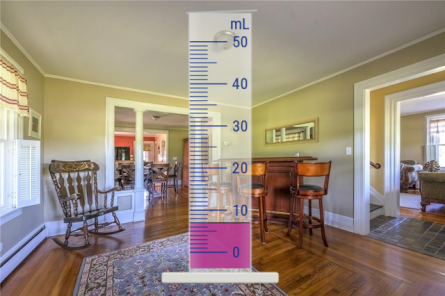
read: {"value": 7, "unit": "mL"}
